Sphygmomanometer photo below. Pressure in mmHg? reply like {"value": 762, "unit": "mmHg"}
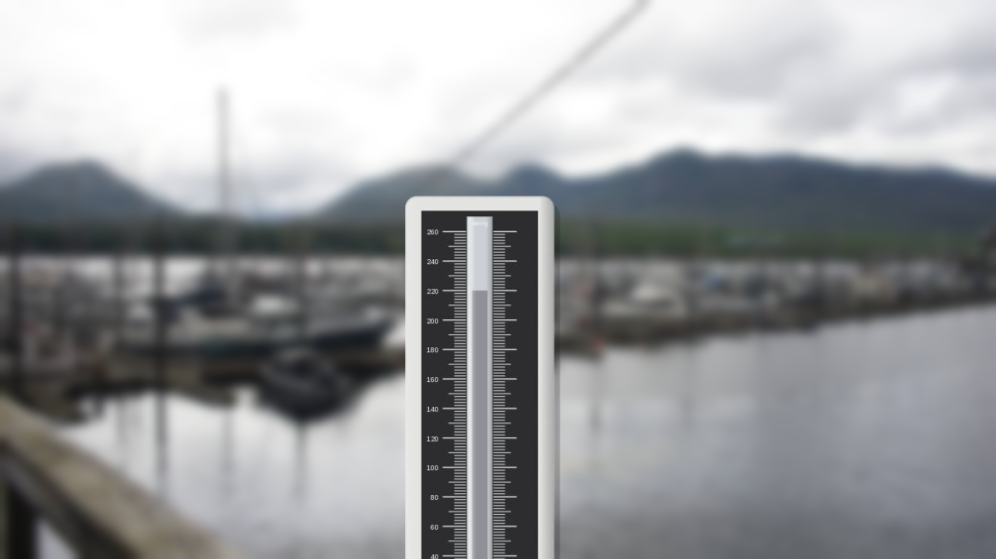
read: {"value": 220, "unit": "mmHg"}
